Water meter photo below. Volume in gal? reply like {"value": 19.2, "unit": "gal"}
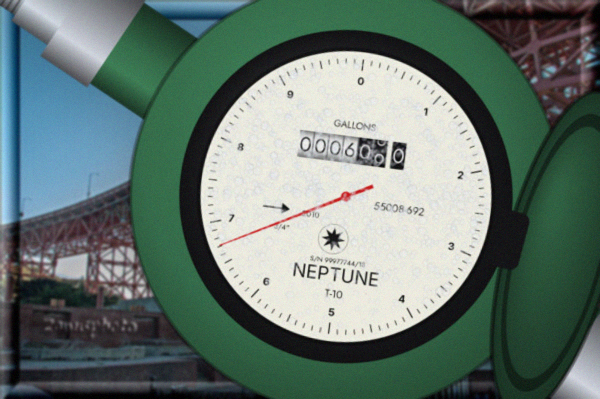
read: {"value": 6086.7, "unit": "gal"}
